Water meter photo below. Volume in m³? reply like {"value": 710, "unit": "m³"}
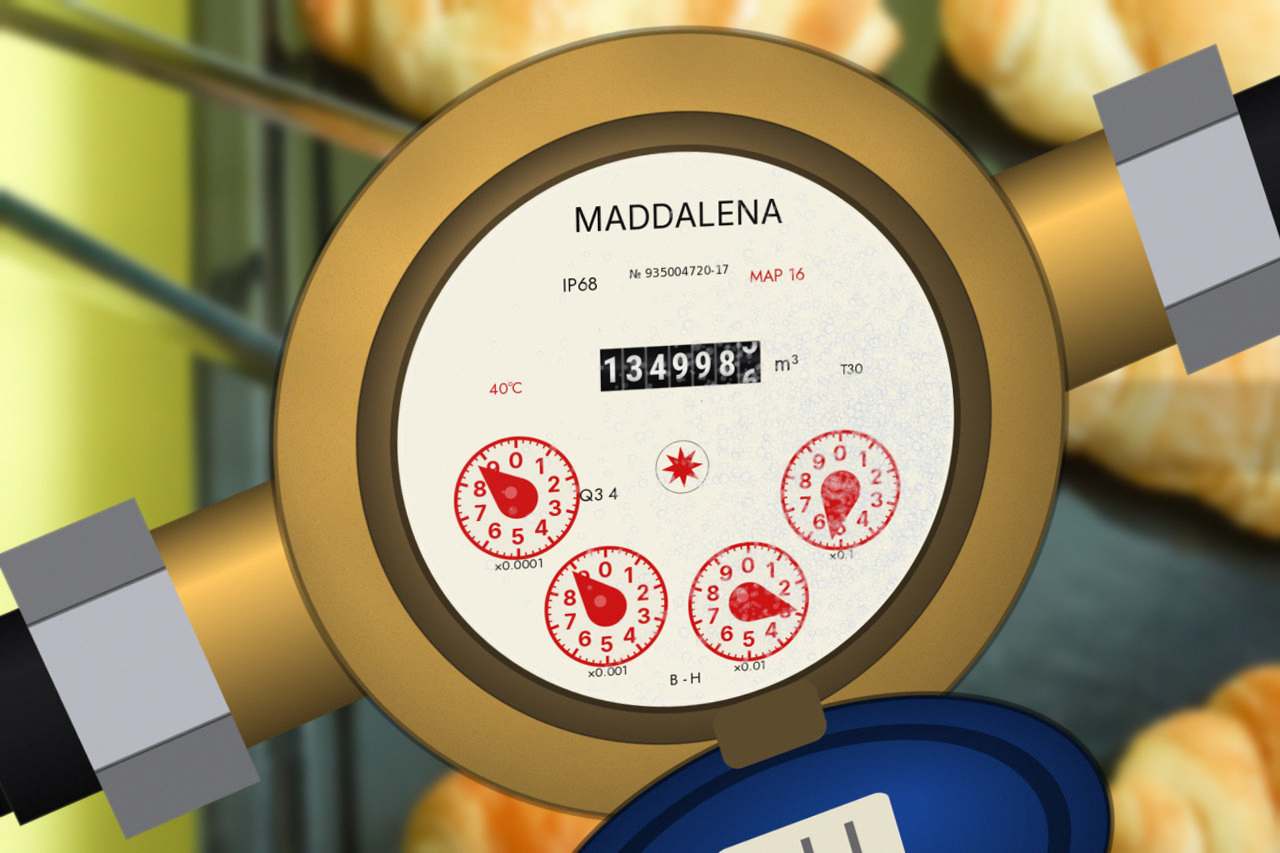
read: {"value": 1349985.5288, "unit": "m³"}
